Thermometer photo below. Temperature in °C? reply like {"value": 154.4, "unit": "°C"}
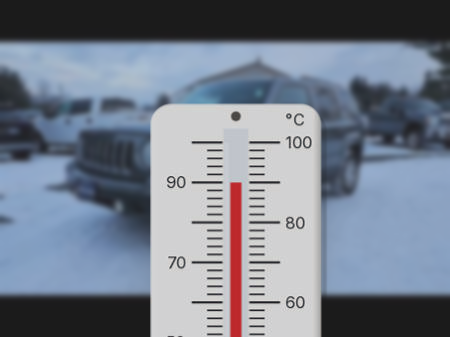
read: {"value": 90, "unit": "°C"}
